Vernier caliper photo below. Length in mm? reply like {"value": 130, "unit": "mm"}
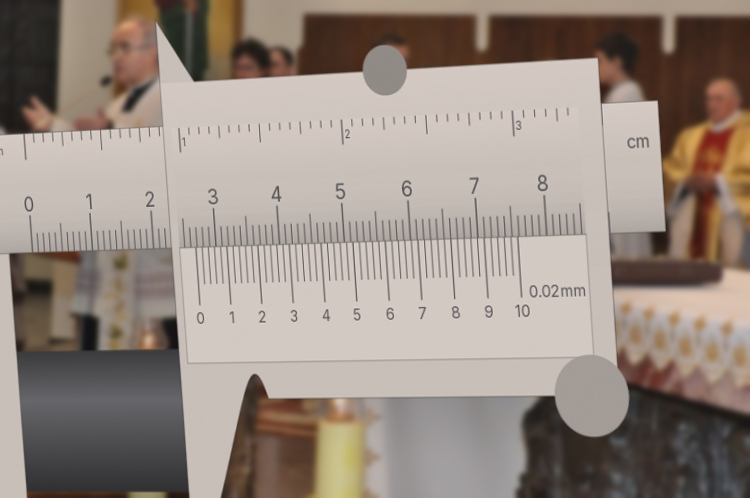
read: {"value": 26.8, "unit": "mm"}
